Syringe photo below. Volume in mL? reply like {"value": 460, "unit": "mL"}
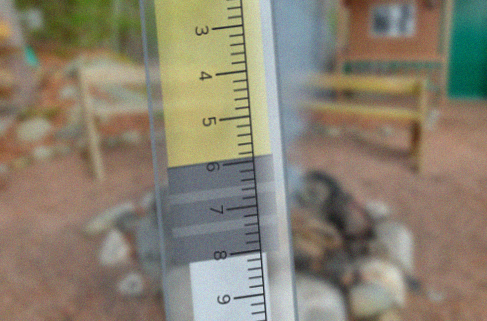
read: {"value": 5.9, "unit": "mL"}
